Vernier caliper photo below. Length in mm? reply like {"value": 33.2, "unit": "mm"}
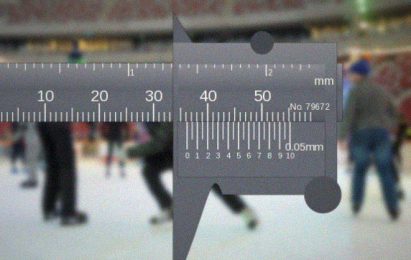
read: {"value": 36.2, "unit": "mm"}
